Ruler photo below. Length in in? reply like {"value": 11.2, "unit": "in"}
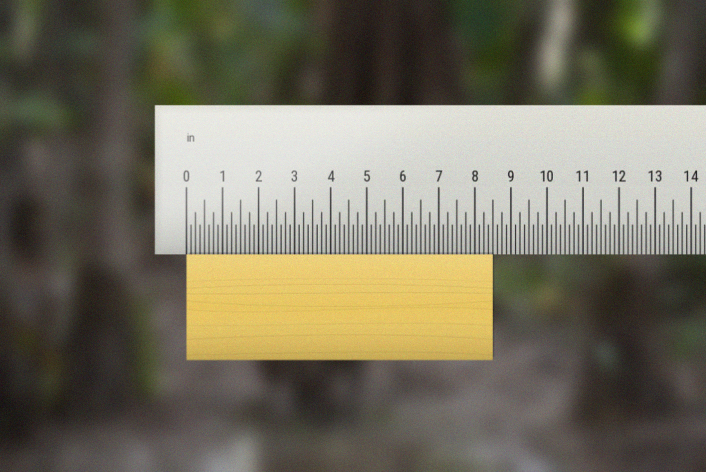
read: {"value": 8.5, "unit": "in"}
